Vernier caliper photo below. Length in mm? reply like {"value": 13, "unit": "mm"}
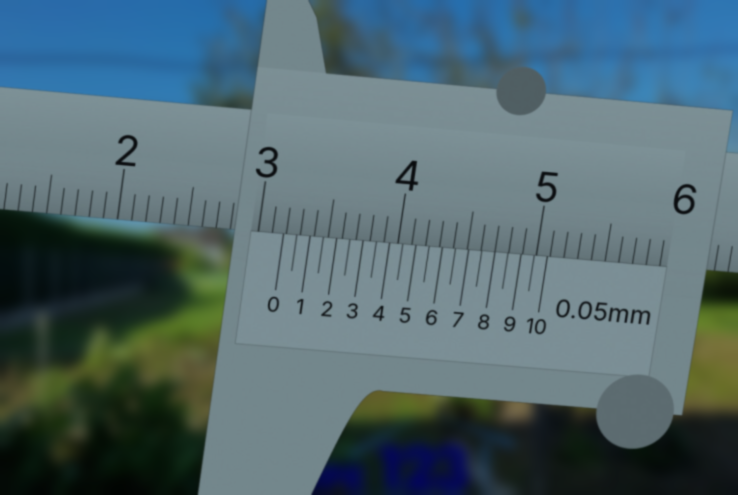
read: {"value": 31.8, "unit": "mm"}
